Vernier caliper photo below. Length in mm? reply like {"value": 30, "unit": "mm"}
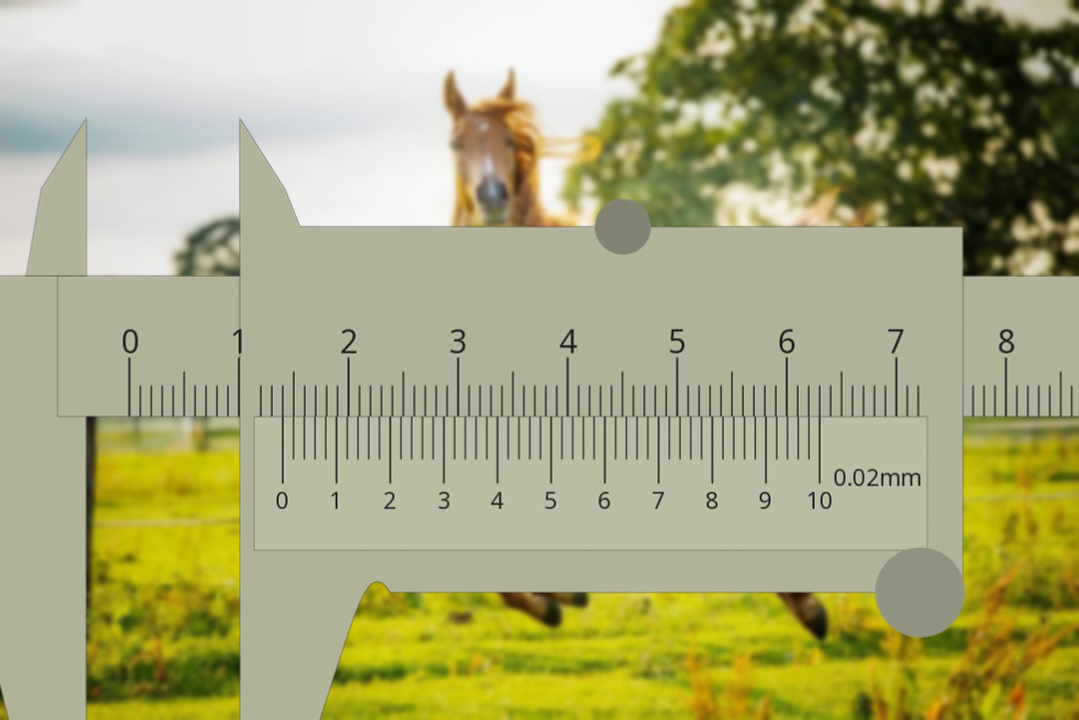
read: {"value": 14.0, "unit": "mm"}
